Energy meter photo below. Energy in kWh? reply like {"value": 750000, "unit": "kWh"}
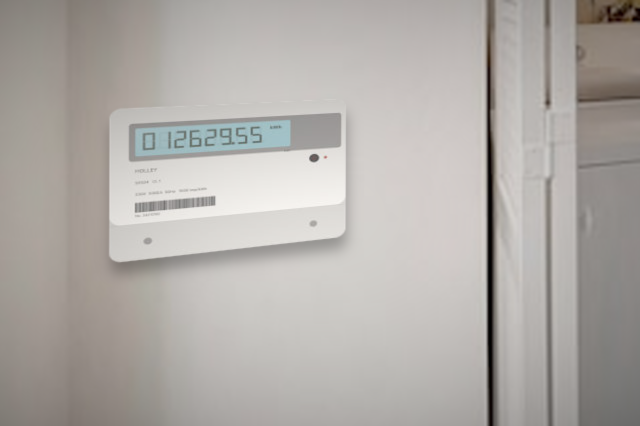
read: {"value": 12629.55, "unit": "kWh"}
